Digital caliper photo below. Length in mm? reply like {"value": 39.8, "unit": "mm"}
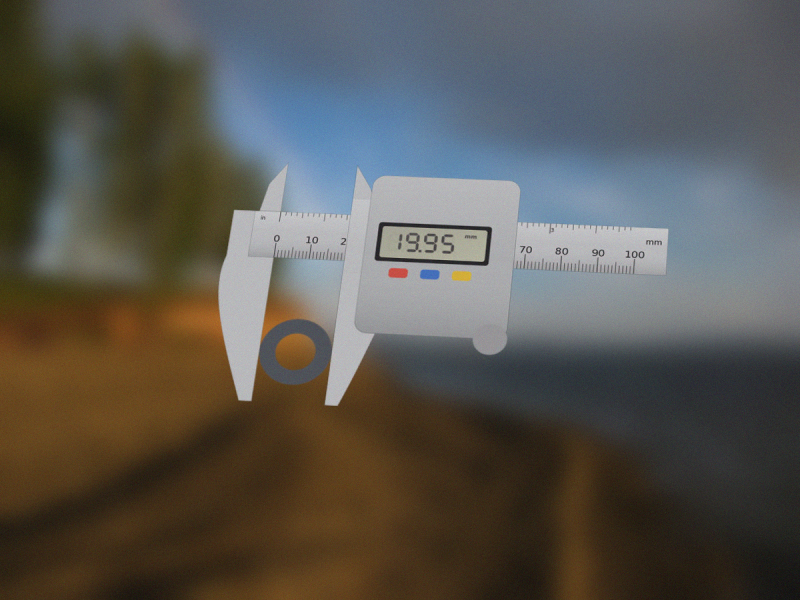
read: {"value": 19.95, "unit": "mm"}
